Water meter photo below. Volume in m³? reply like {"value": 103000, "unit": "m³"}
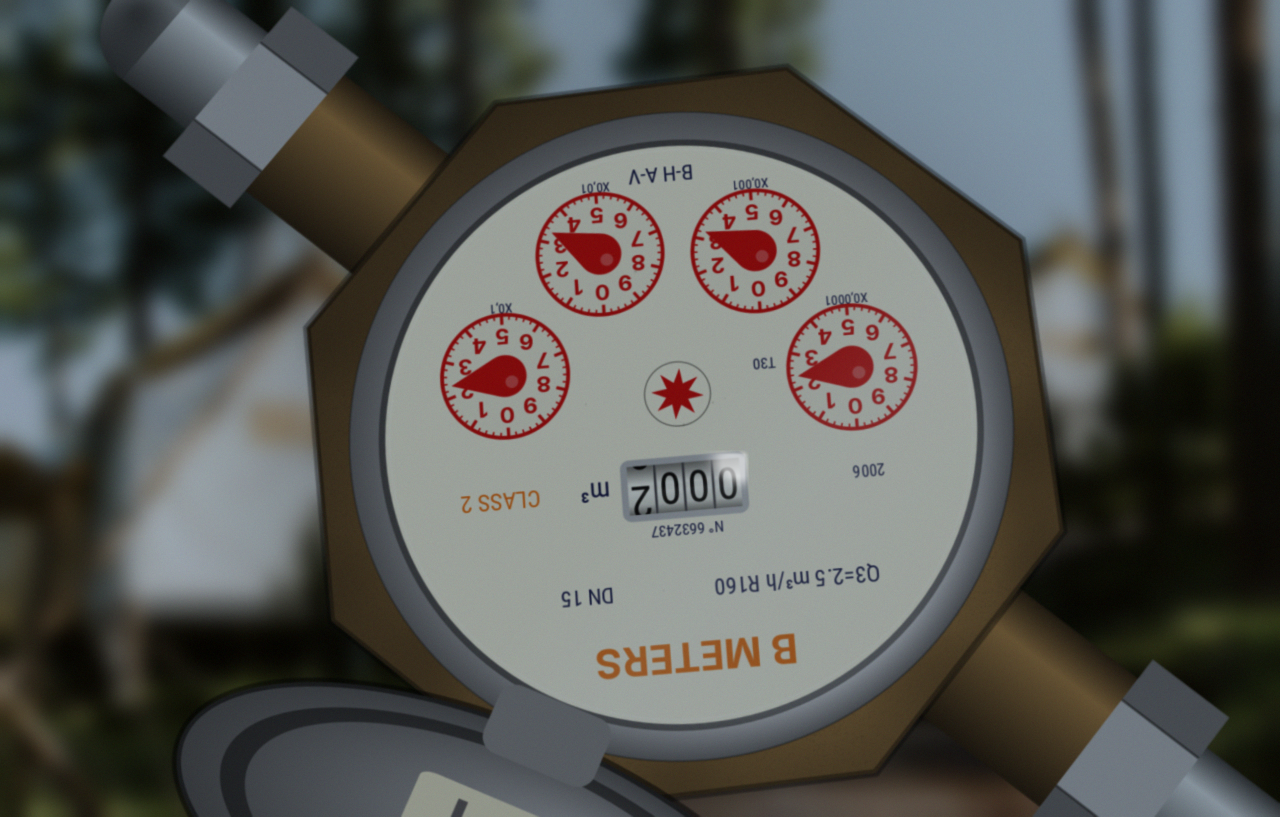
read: {"value": 2.2332, "unit": "m³"}
